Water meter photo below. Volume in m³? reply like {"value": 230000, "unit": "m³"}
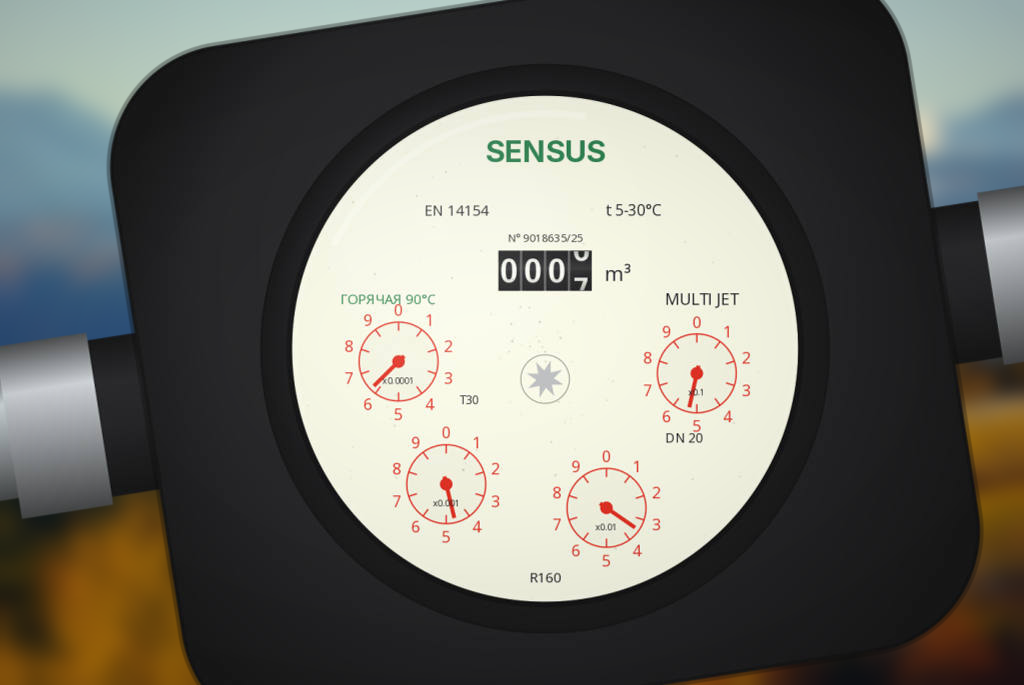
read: {"value": 6.5346, "unit": "m³"}
